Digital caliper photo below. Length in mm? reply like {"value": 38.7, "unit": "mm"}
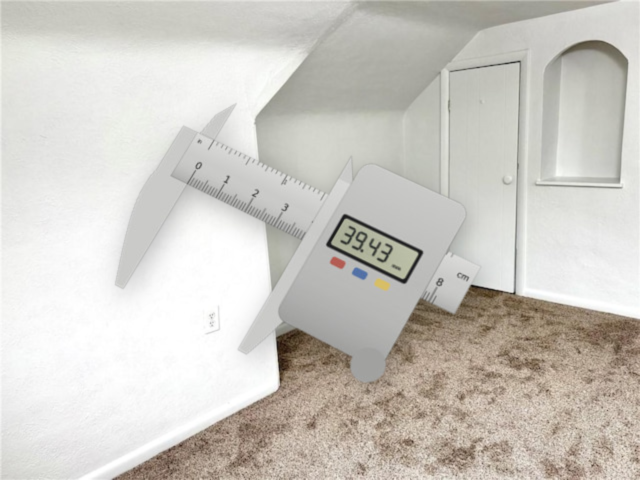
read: {"value": 39.43, "unit": "mm"}
